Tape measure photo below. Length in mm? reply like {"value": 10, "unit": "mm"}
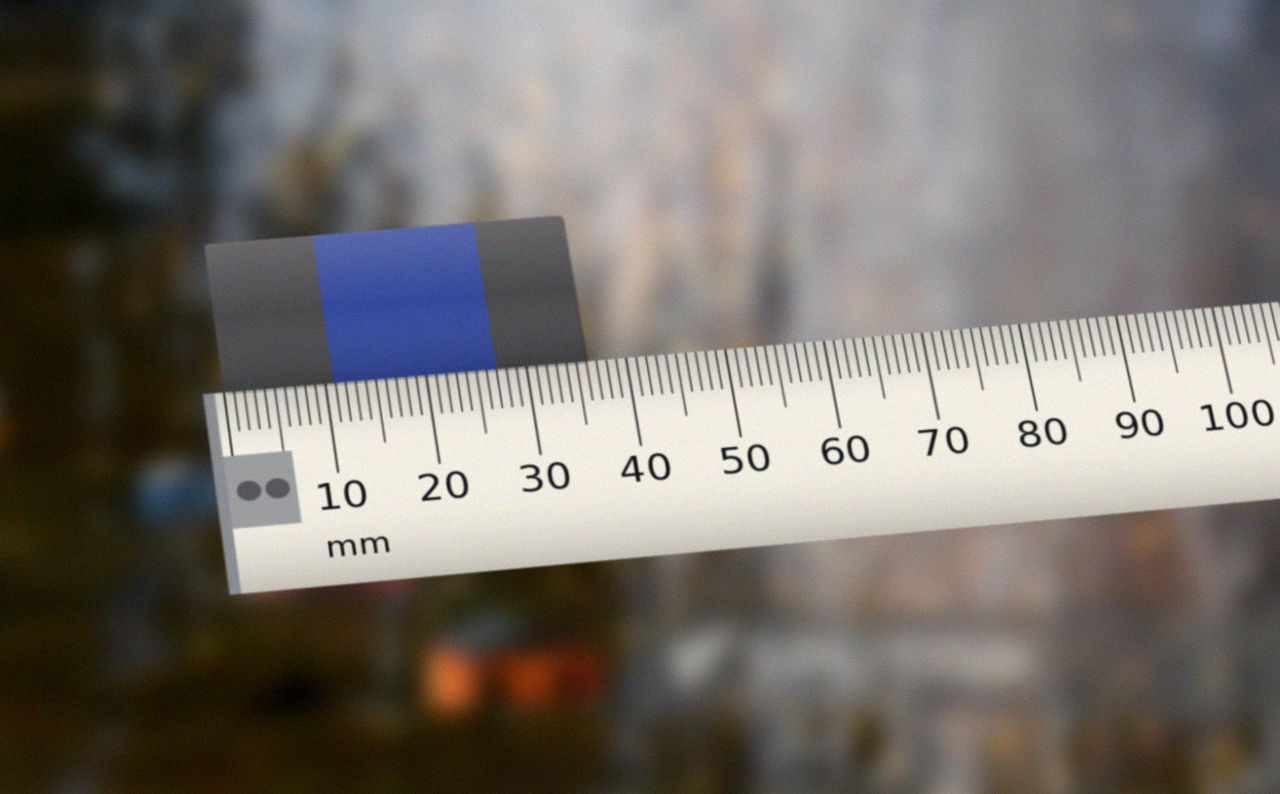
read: {"value": 36, "unit": "mm"}
